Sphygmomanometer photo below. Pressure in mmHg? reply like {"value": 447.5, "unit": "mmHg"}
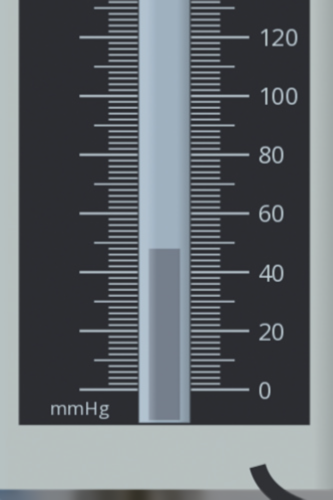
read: {"value": 48, "unit": "mmHg"}
